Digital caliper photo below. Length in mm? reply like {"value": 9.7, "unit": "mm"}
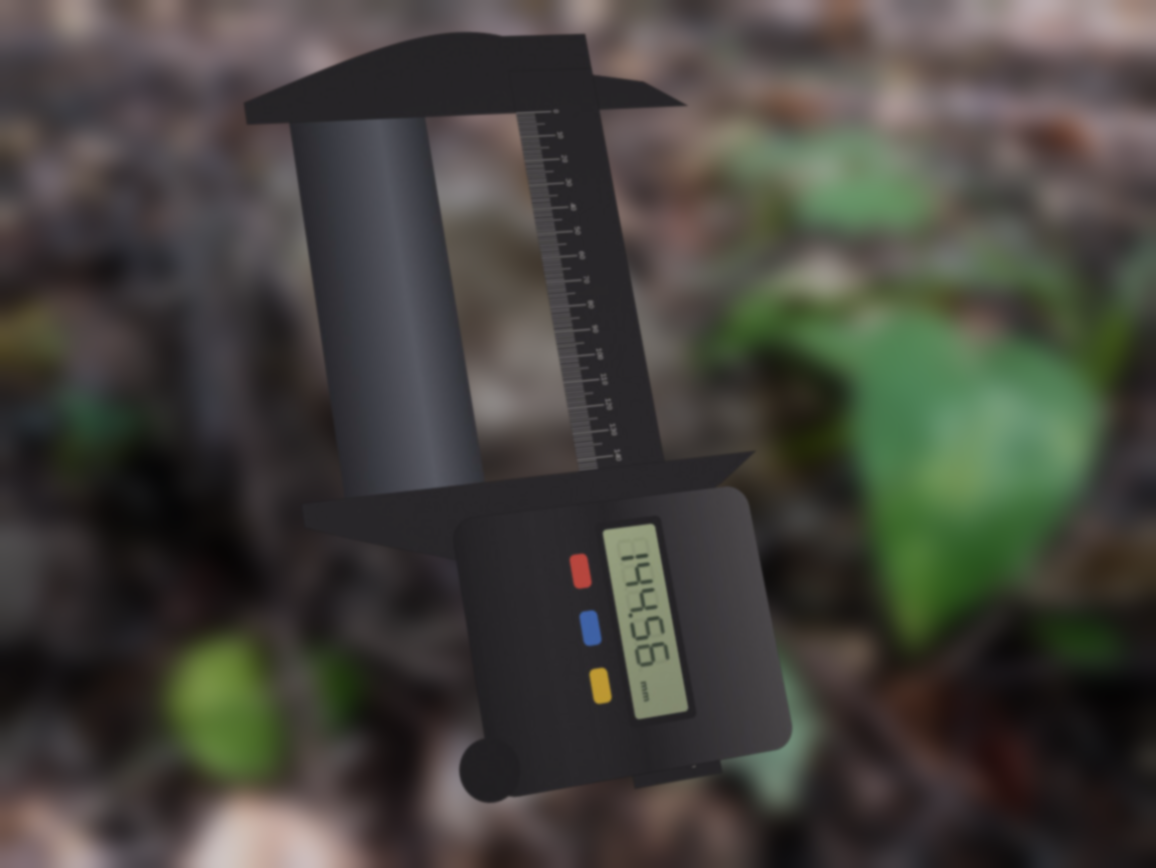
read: {"value": 144.56, "unit": "mm"}
